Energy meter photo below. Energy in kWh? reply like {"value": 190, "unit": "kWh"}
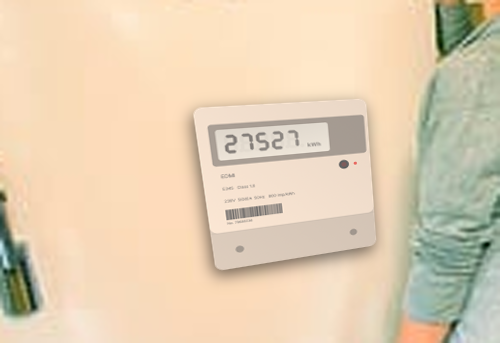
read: {"value": 27527, "unit": "kWh"}
